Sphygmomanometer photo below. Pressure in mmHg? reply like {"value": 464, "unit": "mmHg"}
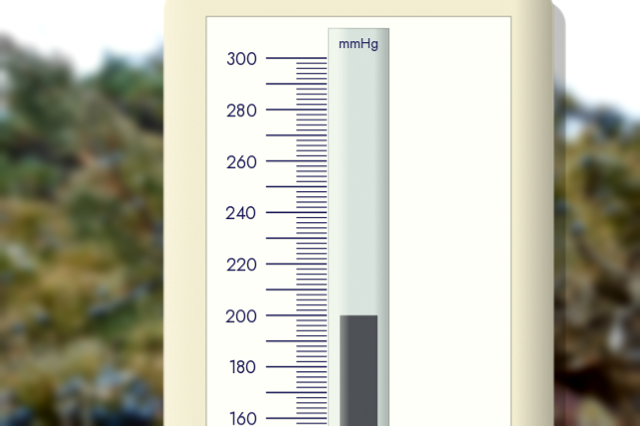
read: {"value": 200, "unit": "mmHg"}
